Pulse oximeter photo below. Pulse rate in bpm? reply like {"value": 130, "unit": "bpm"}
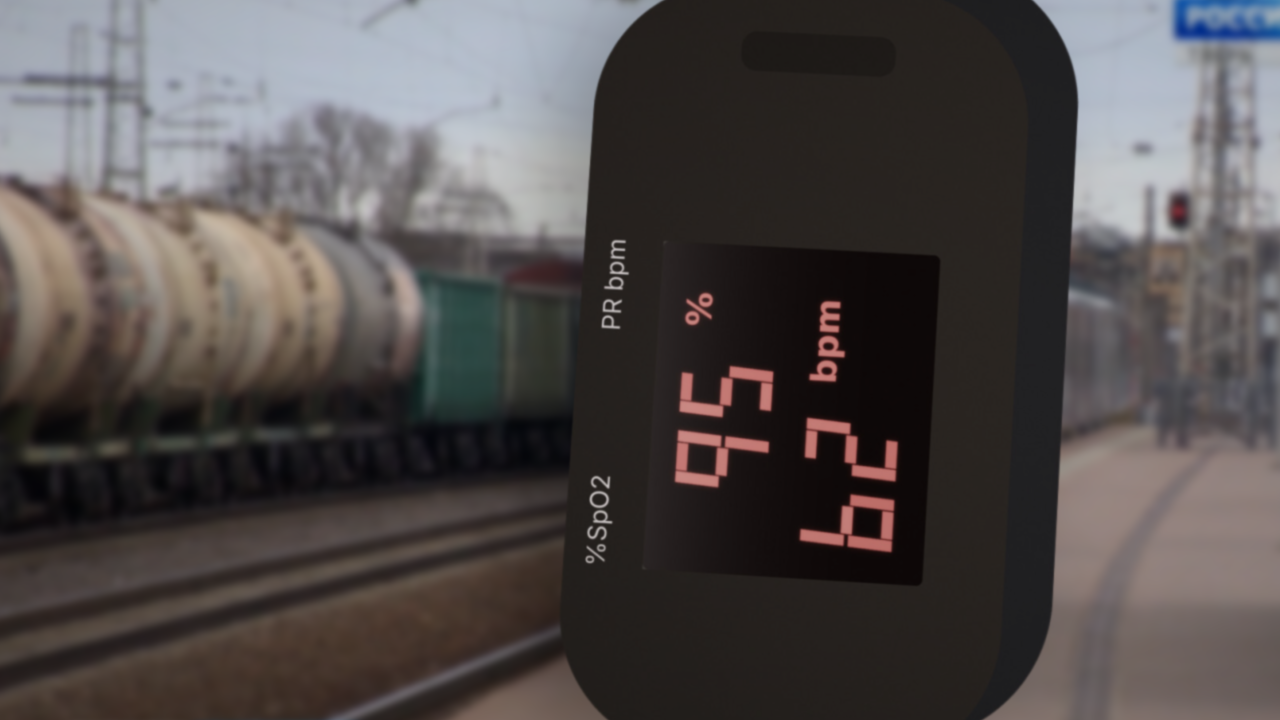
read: {"value": 62, "unit": "bpm"}
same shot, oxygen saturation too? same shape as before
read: {"value": 95, "unit": "%"}
